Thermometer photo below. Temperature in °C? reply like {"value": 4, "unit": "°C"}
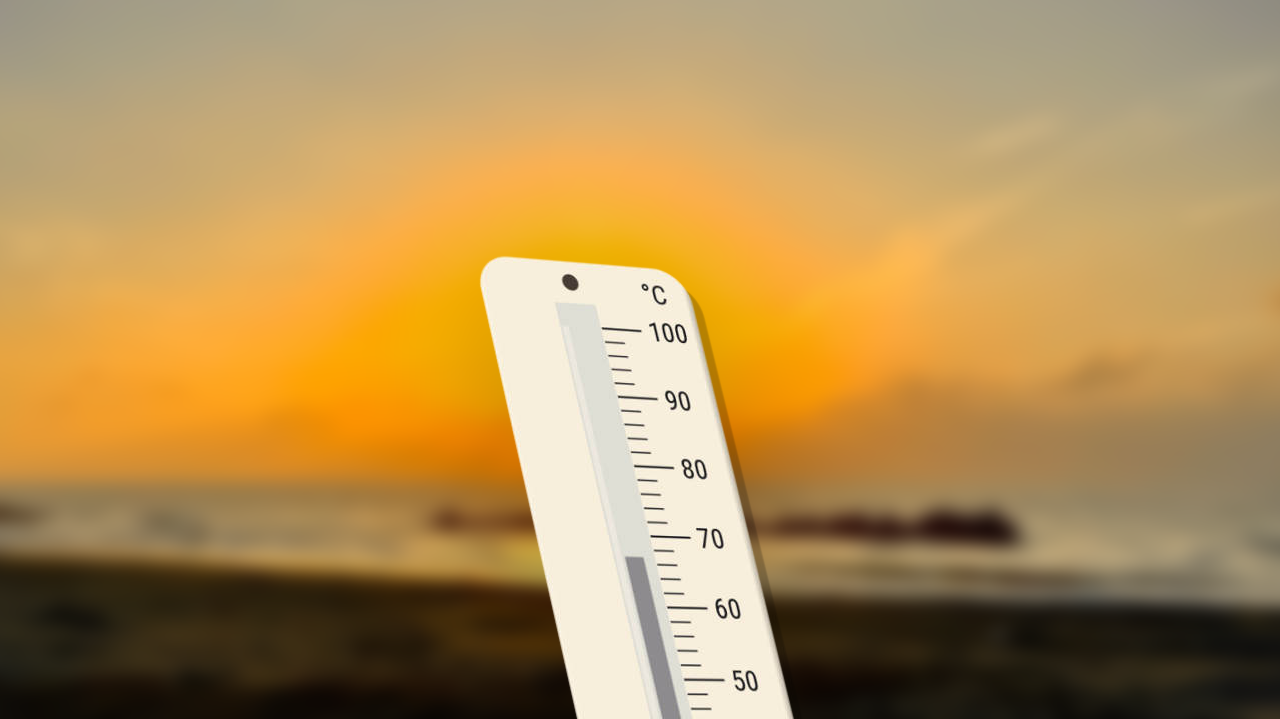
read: {"value": 67, "unit": "°C"}
